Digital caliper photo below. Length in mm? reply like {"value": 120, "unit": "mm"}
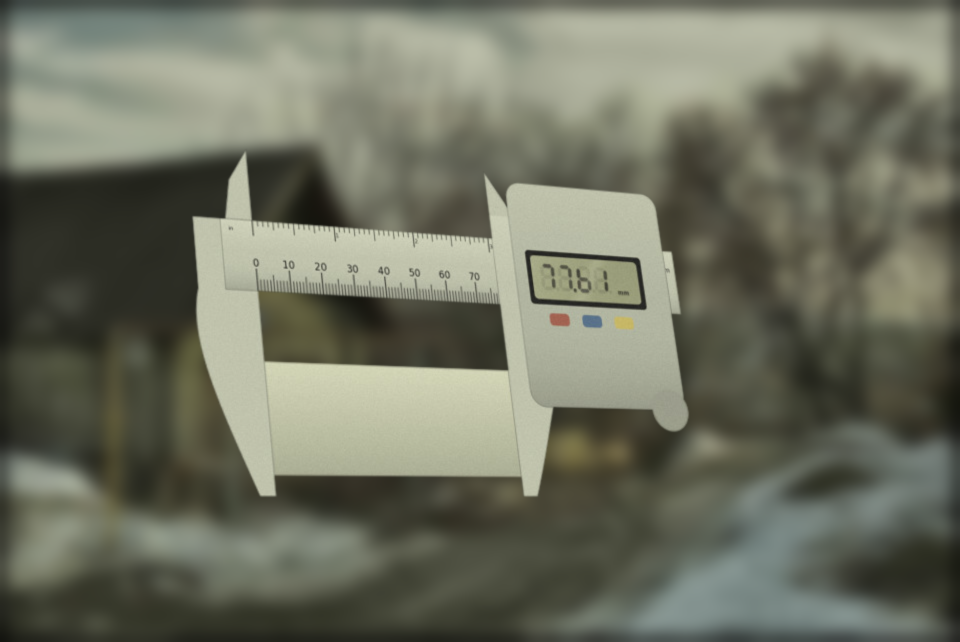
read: {"value": 77.61, "unit": "mm"}
